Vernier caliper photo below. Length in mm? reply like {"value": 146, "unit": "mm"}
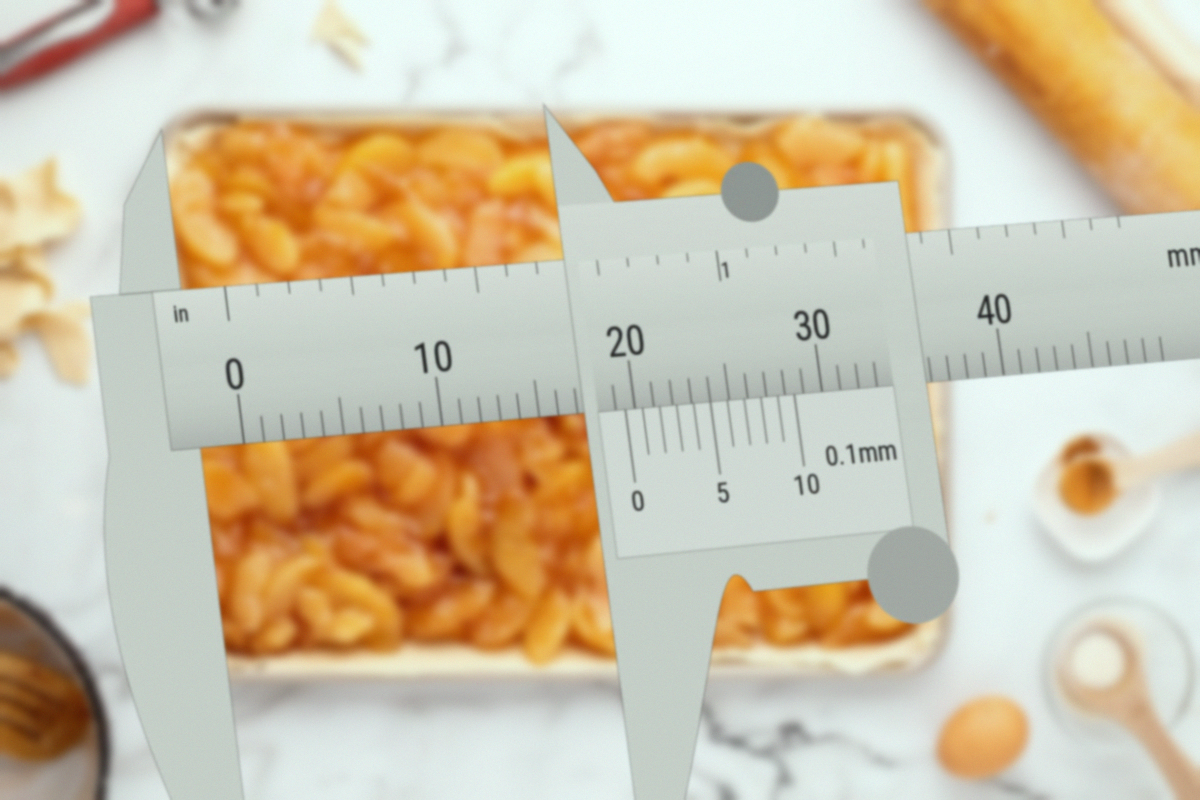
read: {"value": 19.5, "unit": "mm"}
